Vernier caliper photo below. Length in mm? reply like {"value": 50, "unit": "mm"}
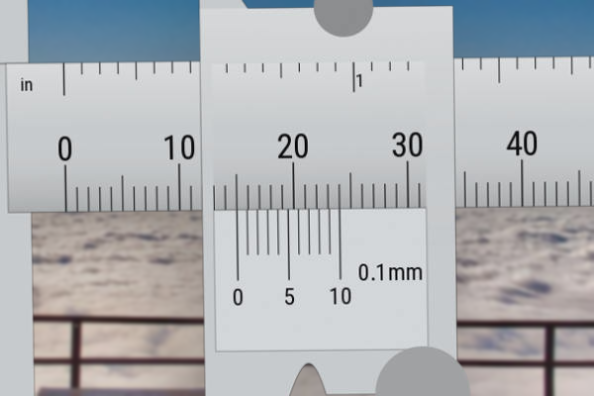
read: {"value": 15.0, "unit": "mm"}
